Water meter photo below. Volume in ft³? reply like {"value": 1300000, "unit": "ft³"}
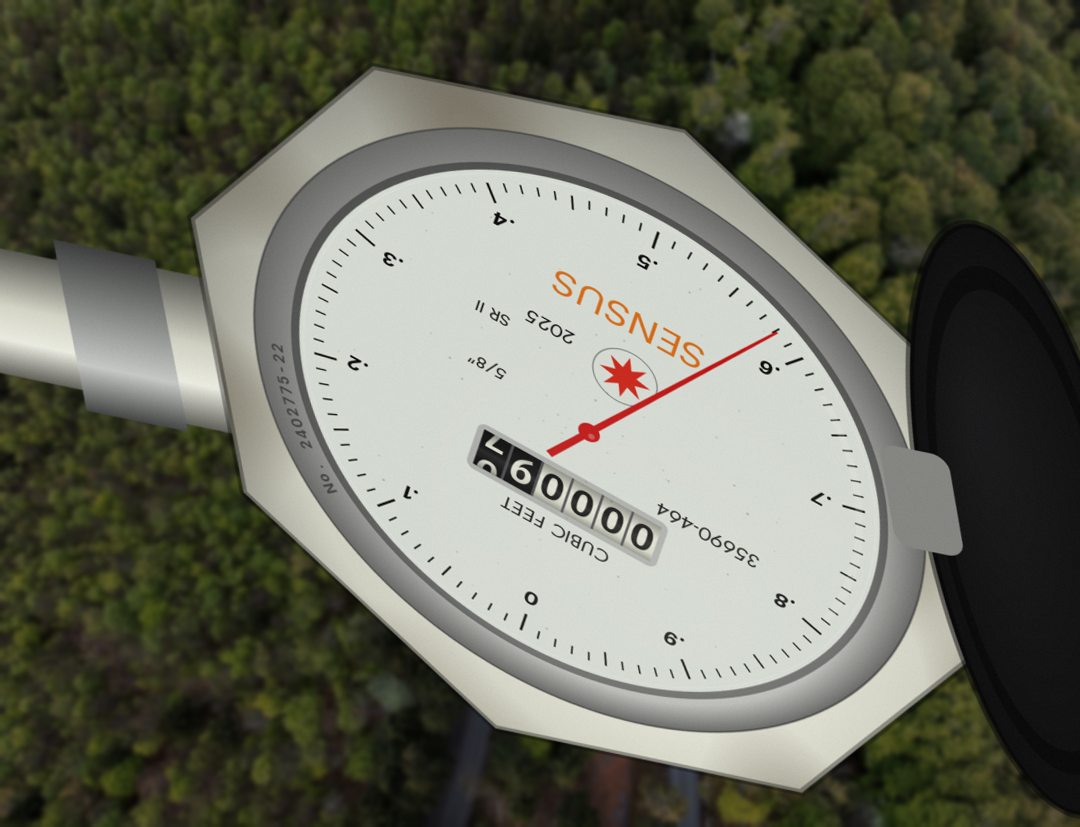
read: {"value": 96.58, "unit": "ft³"}
